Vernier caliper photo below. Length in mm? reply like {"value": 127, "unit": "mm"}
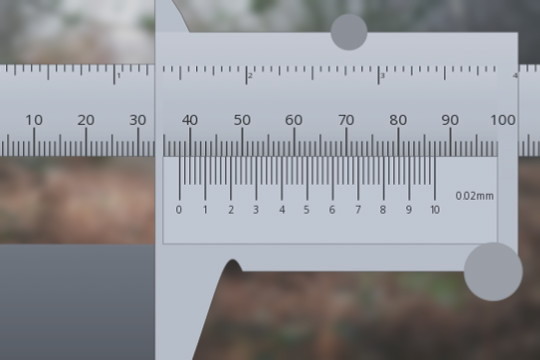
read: {"value": 38.0, "unit": "mm"}
